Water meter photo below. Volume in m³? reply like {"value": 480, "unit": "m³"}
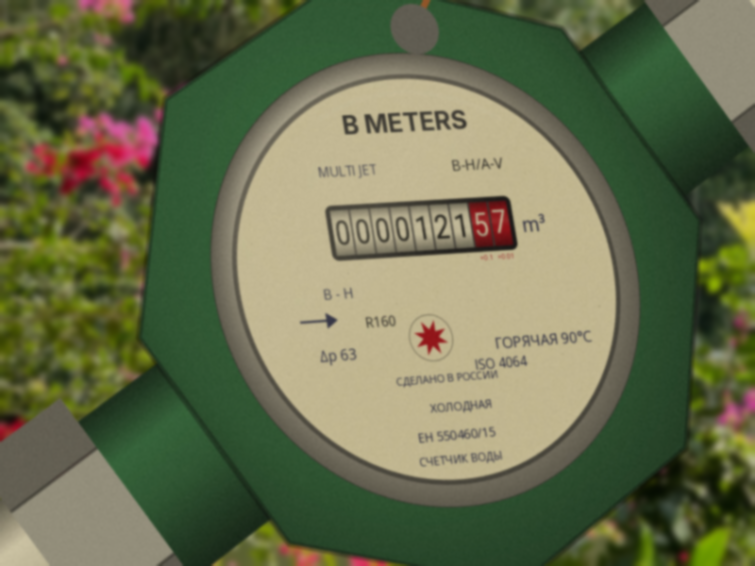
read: {"value": 121.57, "unit": "m³"}
